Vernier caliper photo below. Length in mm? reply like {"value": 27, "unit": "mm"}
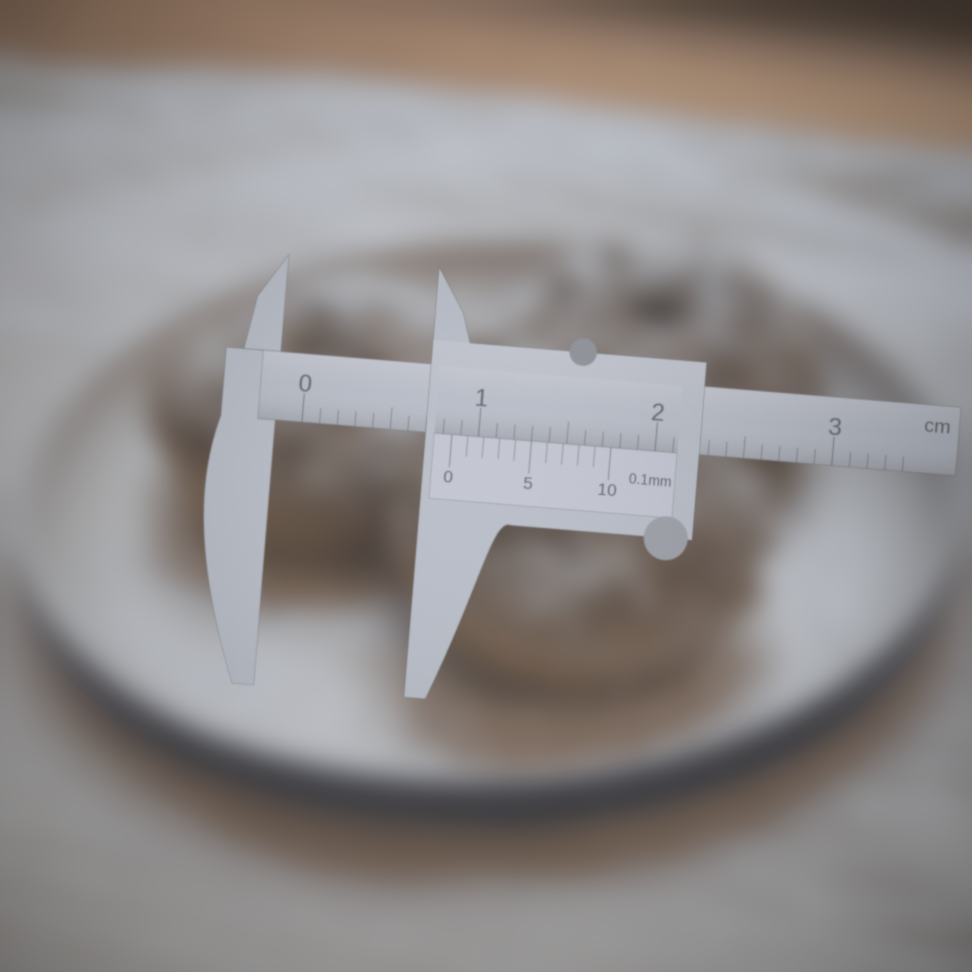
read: {"value": 8.5, "unit": "mm"}
